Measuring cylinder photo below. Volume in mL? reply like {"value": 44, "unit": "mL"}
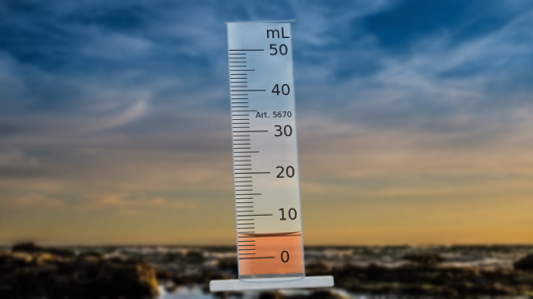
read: {"value": 5, "unit": "mL"}
